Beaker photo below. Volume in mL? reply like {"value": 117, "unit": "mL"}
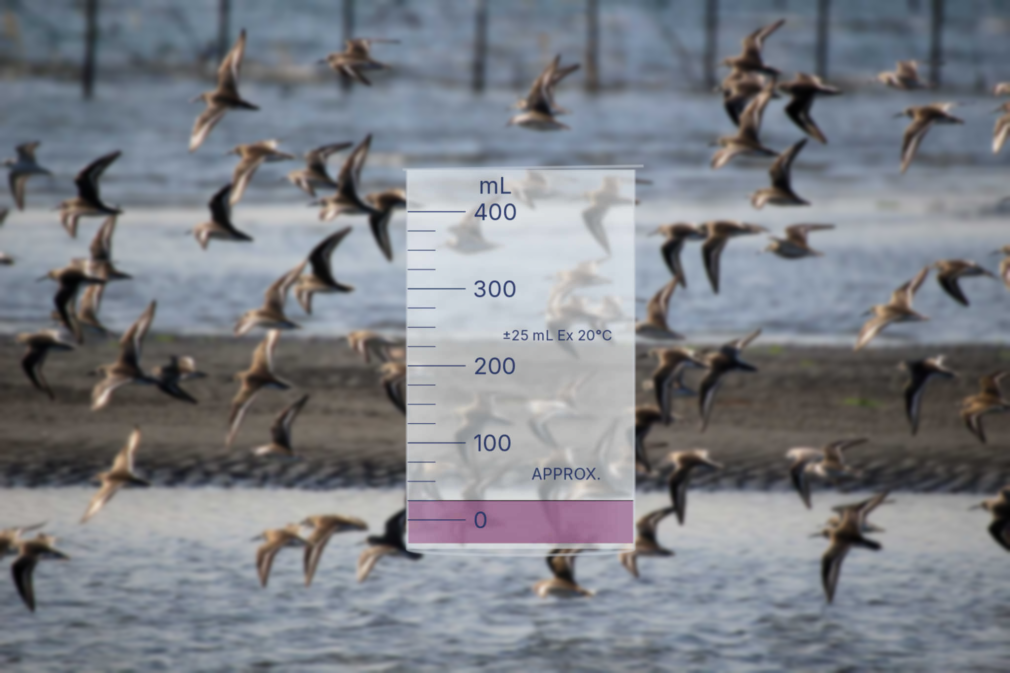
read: {"value": 25, "unit": "mL"}
